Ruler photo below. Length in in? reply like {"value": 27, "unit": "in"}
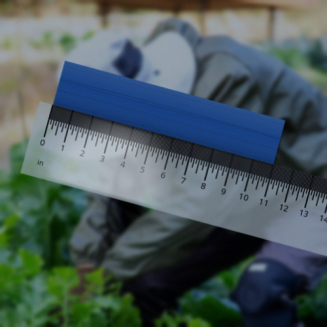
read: {"value": 11, "unit": "in"}
